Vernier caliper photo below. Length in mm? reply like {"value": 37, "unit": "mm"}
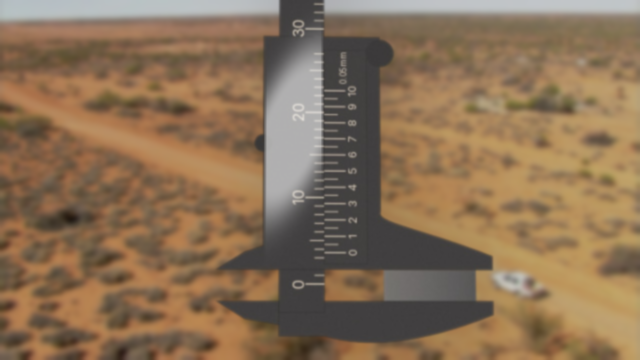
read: {"value": 3.6, "unit": "mm"}
